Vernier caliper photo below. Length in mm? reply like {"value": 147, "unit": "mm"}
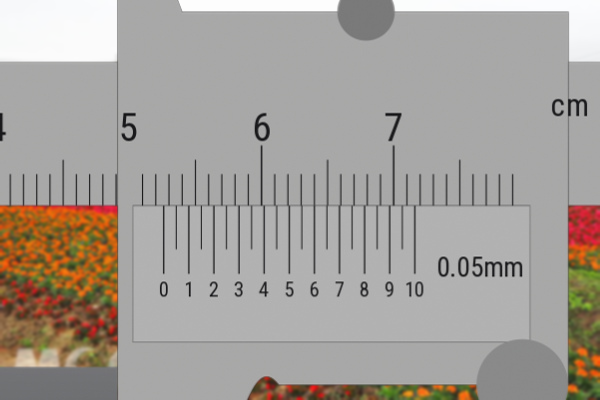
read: {"value": 52.6, "unit": "mm"}
